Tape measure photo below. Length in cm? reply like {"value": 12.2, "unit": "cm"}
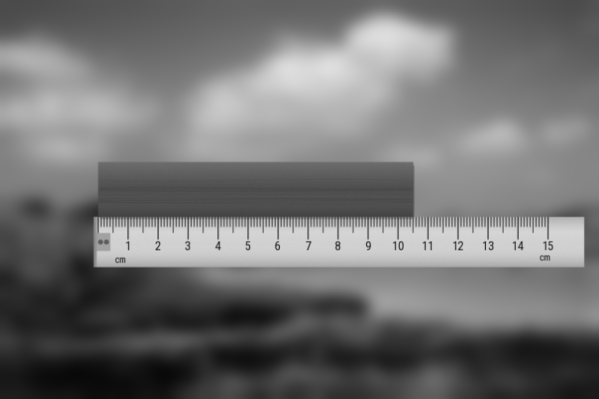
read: {"value": 10.5, "unit": "cm"}
